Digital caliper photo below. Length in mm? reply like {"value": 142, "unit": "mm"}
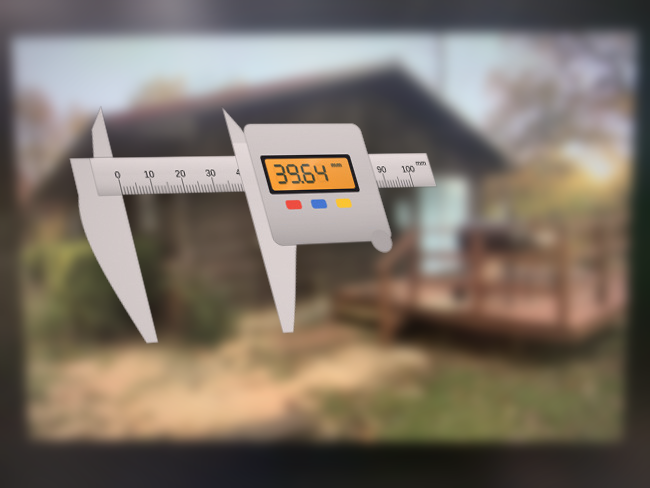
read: {"value": 39.64, "unit": "mm"}
